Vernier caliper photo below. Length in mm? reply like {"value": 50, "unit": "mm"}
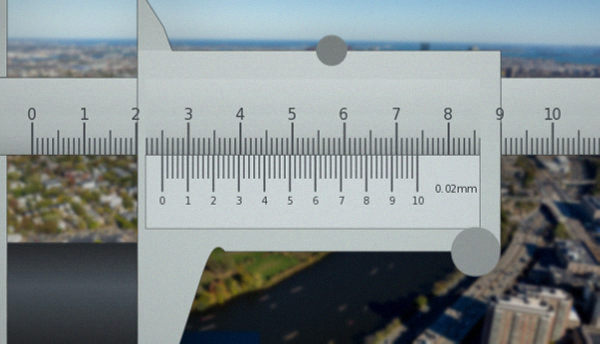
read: {"value": 25.0, "unit": "mm"}
